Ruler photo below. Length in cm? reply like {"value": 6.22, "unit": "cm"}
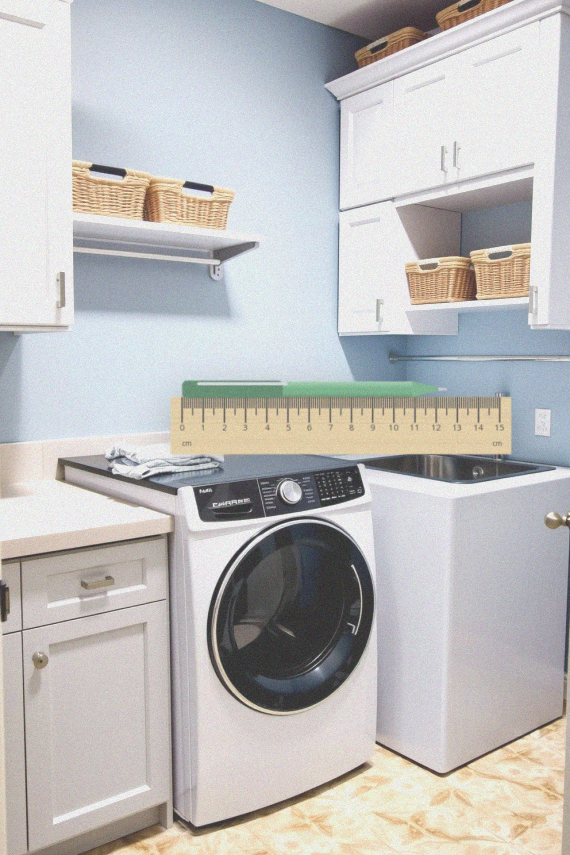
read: {"value": 12.5, "unit": "cm"}
